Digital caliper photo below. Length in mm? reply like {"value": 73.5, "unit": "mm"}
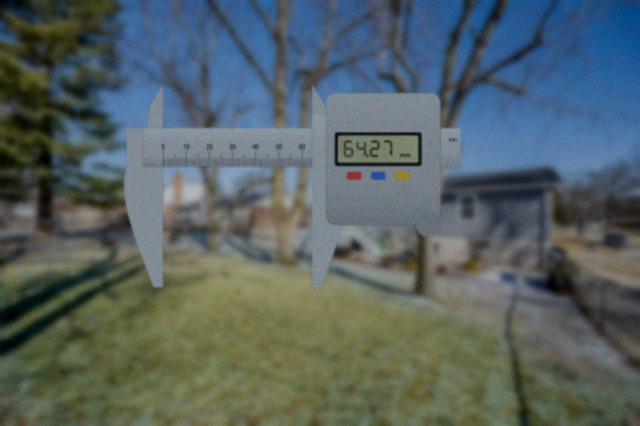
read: {"value": 64.27, "unit": "mm"}
